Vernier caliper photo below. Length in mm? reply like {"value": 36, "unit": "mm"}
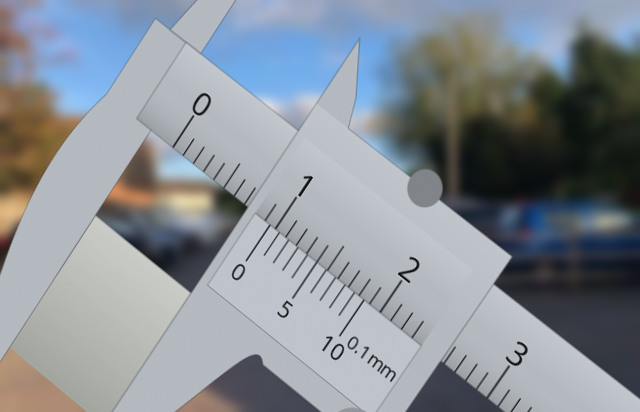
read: {"value": 9.5, "unit": "mm"}
